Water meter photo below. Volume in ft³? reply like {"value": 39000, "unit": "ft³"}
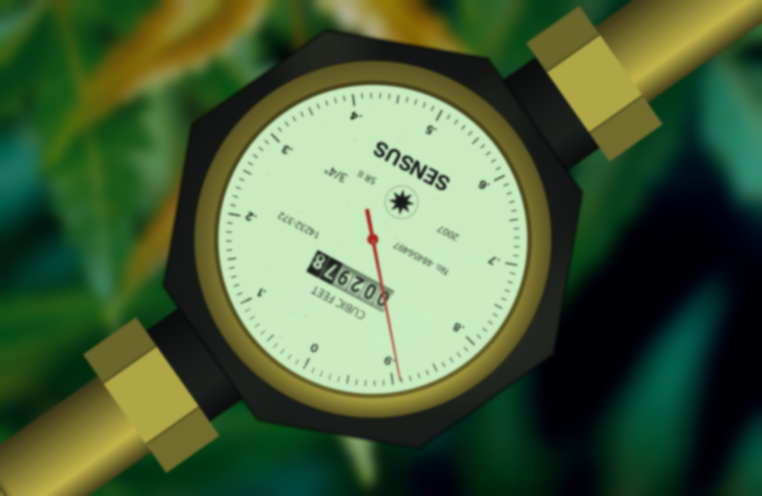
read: {"value": 2977.89, "unit": "ft³"}
